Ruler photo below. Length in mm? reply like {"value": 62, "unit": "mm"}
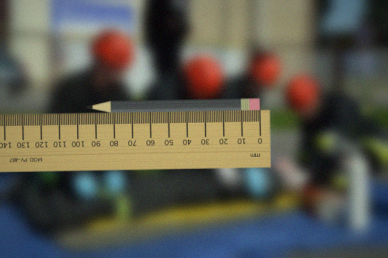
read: {"value": 95, "unit": "mm"}
